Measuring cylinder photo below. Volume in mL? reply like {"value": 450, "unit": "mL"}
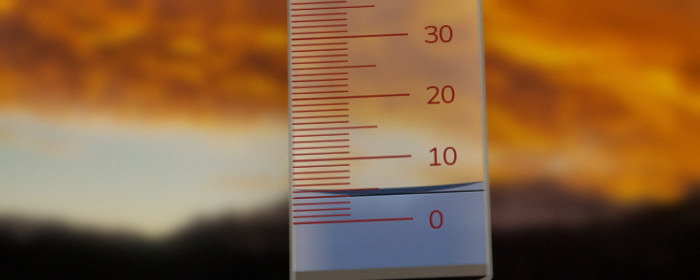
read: {"value": 4, "unit": "mL"}
